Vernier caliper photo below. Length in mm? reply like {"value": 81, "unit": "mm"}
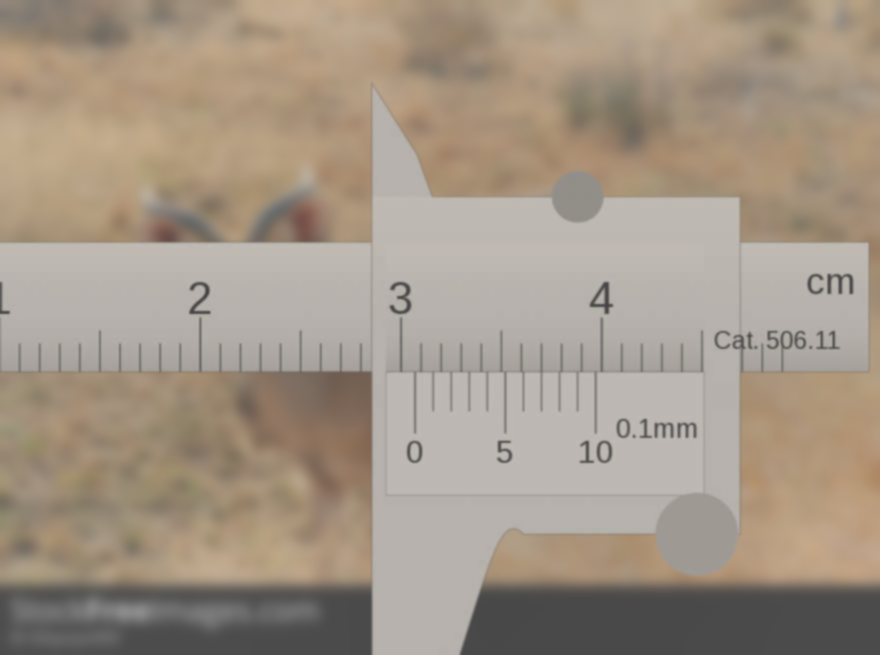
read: {"value": 30.7, "unit": "mm"}
